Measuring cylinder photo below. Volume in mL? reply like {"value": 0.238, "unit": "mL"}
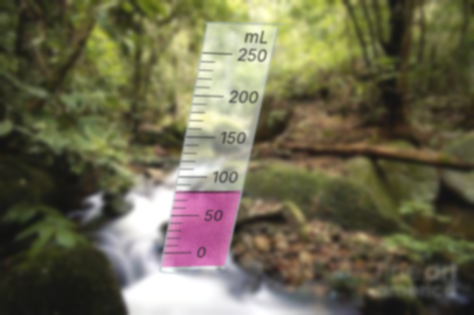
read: {"value": 80, "unit": "mL"}
